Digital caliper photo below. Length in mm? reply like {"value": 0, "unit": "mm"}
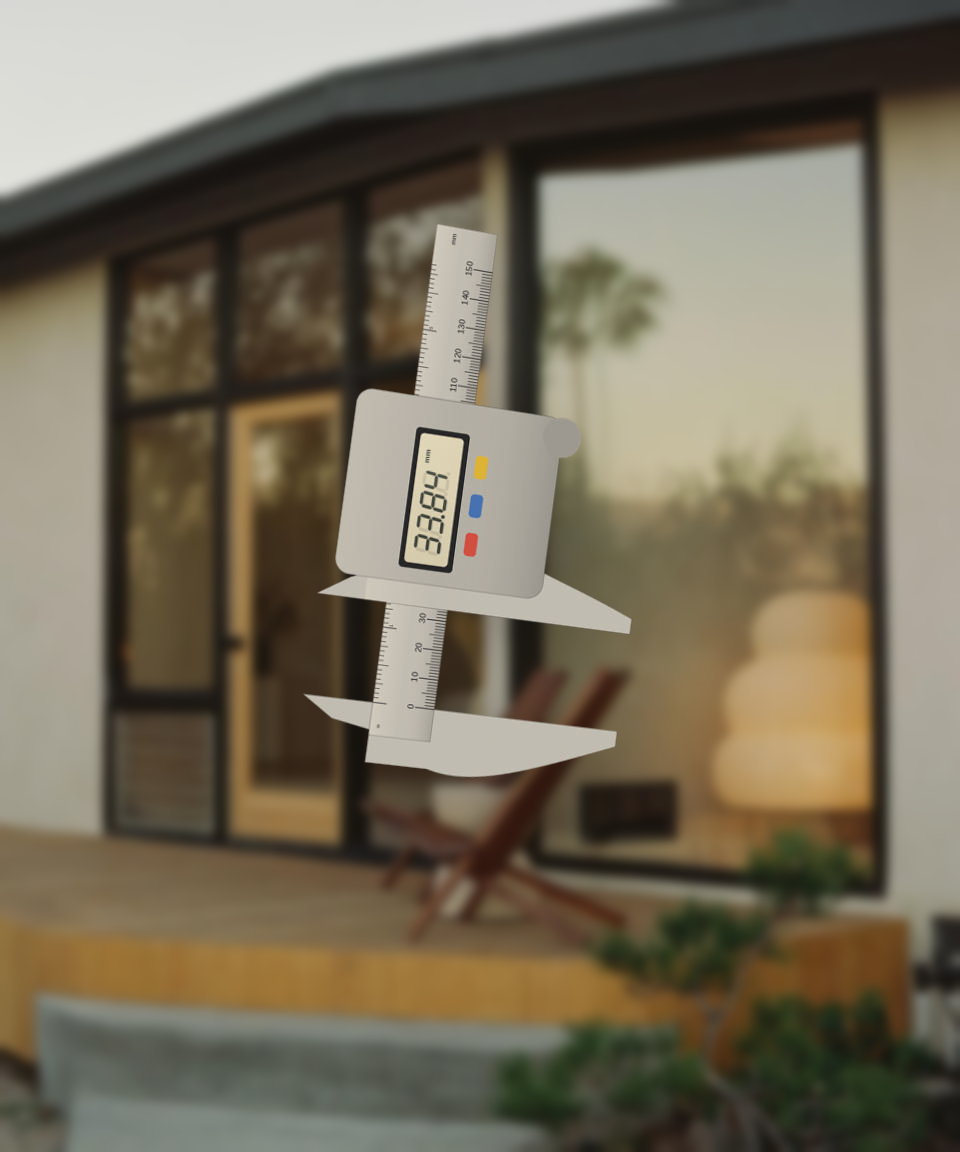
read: {"value": 33.84, "unit": "mm"}
